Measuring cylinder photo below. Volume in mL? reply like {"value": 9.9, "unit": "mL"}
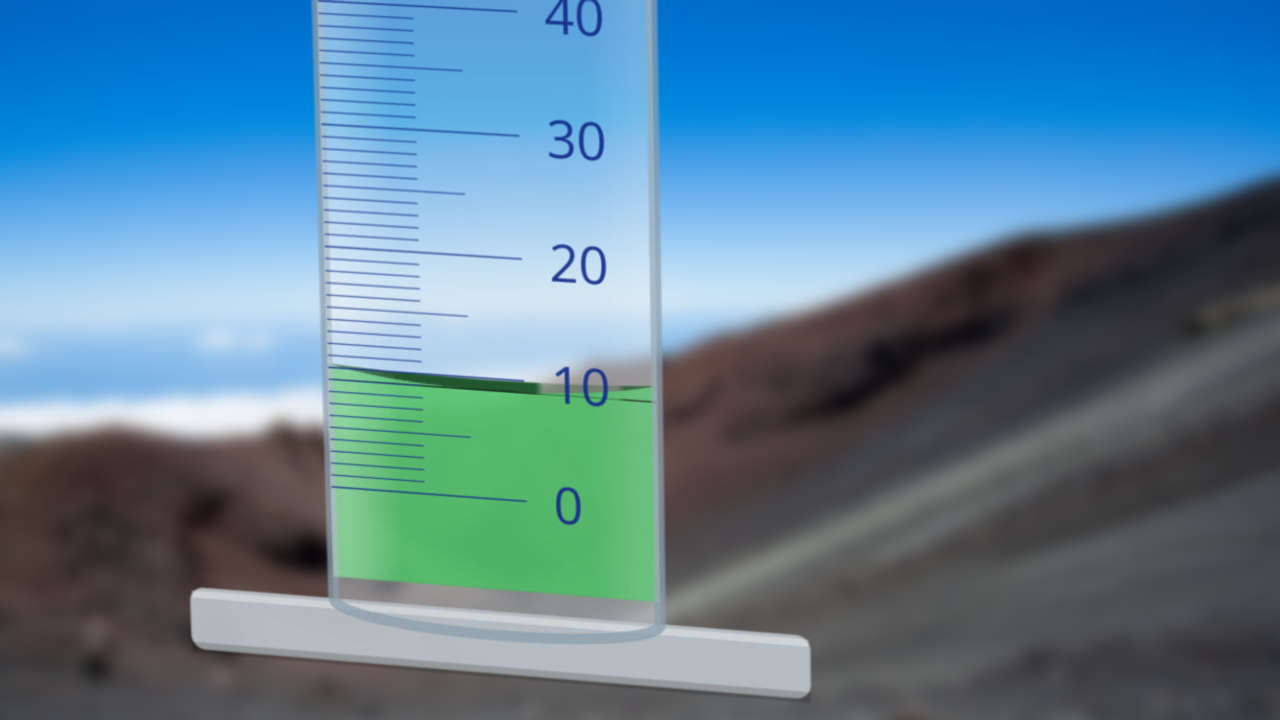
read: {"value": 9, "unit": "mL"}
